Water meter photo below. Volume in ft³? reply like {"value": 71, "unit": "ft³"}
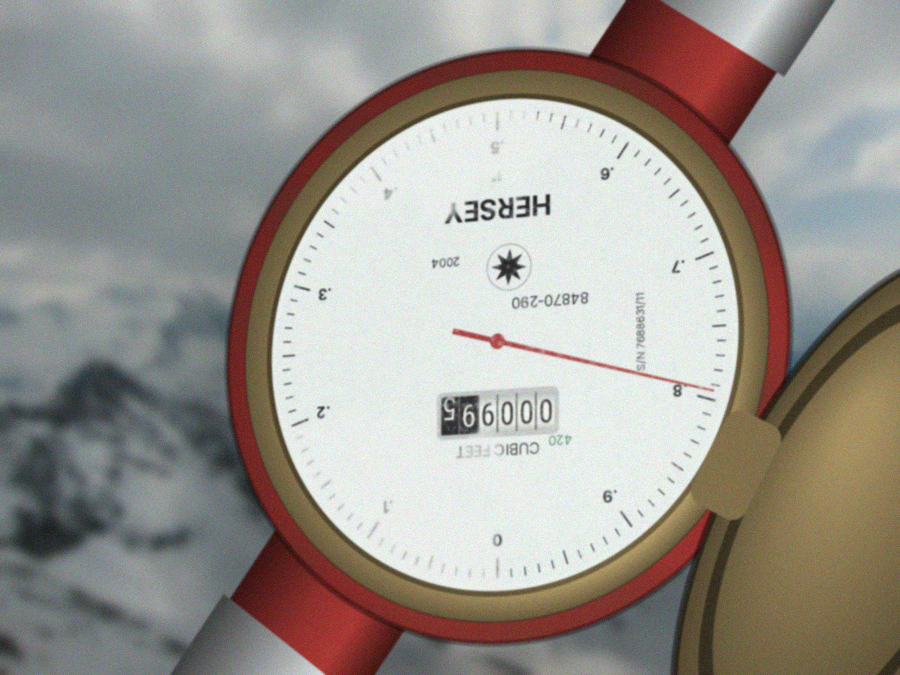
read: {"value": 994.79, "unit": "ft³"}
